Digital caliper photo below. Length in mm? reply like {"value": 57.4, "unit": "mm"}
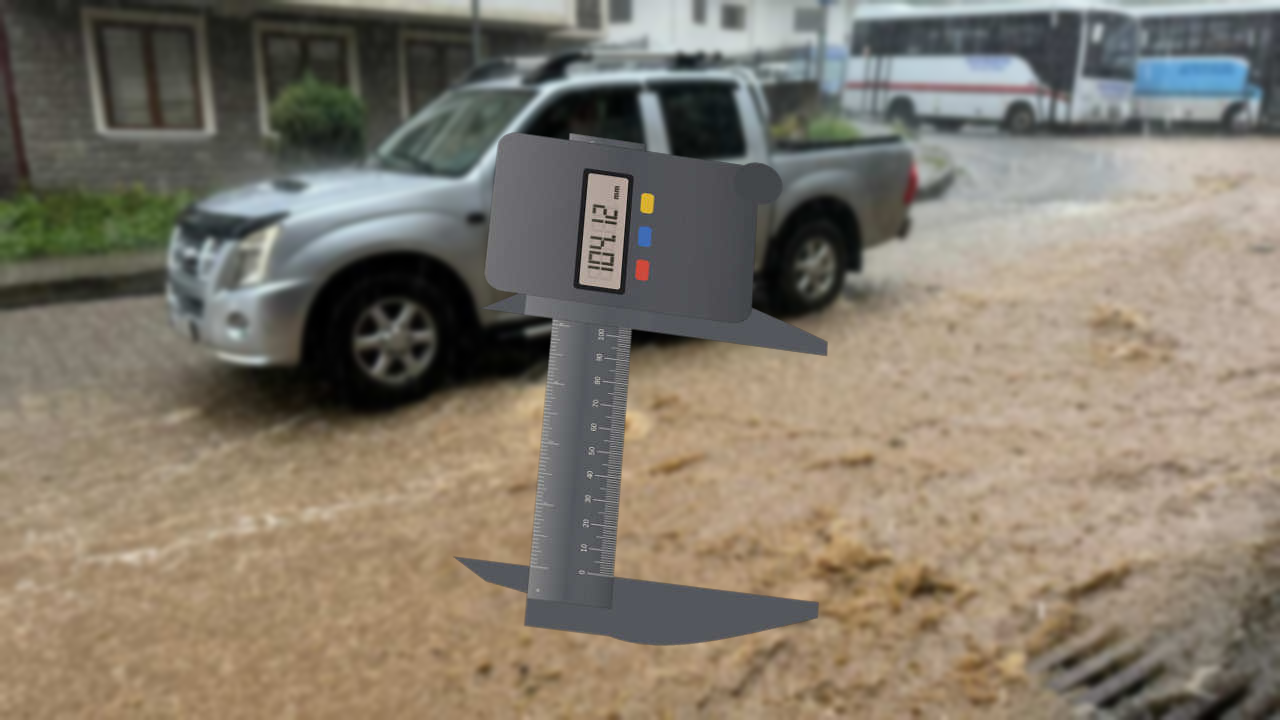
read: {"value": 104.12, "unit": "mm"}
